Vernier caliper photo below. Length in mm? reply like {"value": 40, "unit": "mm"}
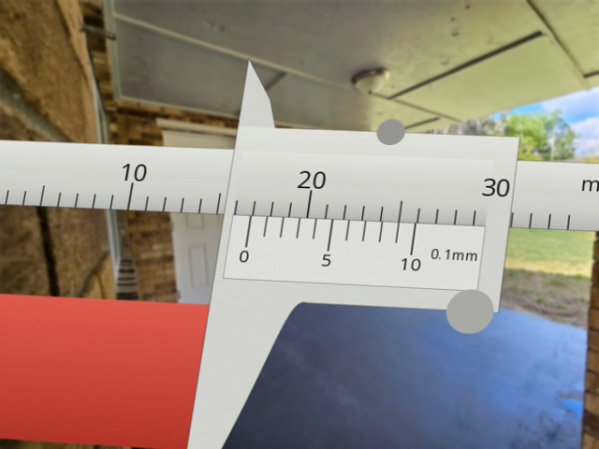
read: {"value": 16.9, "unit": "mm"}
